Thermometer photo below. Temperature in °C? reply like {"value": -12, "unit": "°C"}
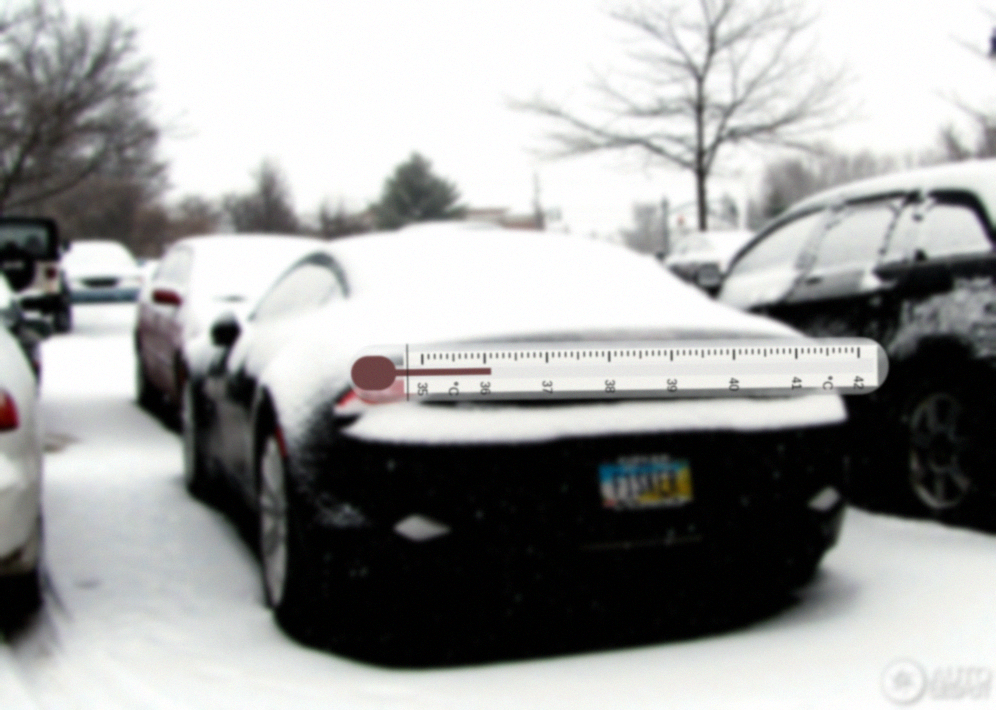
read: {"value": 36.1, "unit": "°C"}
